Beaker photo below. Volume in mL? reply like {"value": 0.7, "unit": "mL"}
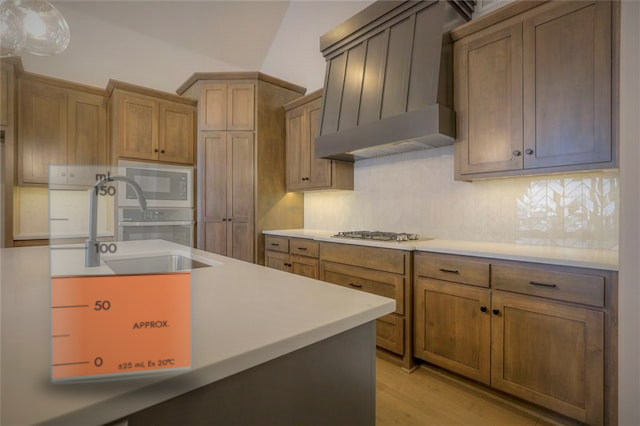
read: {"value": 75, "unit": "mL"}
